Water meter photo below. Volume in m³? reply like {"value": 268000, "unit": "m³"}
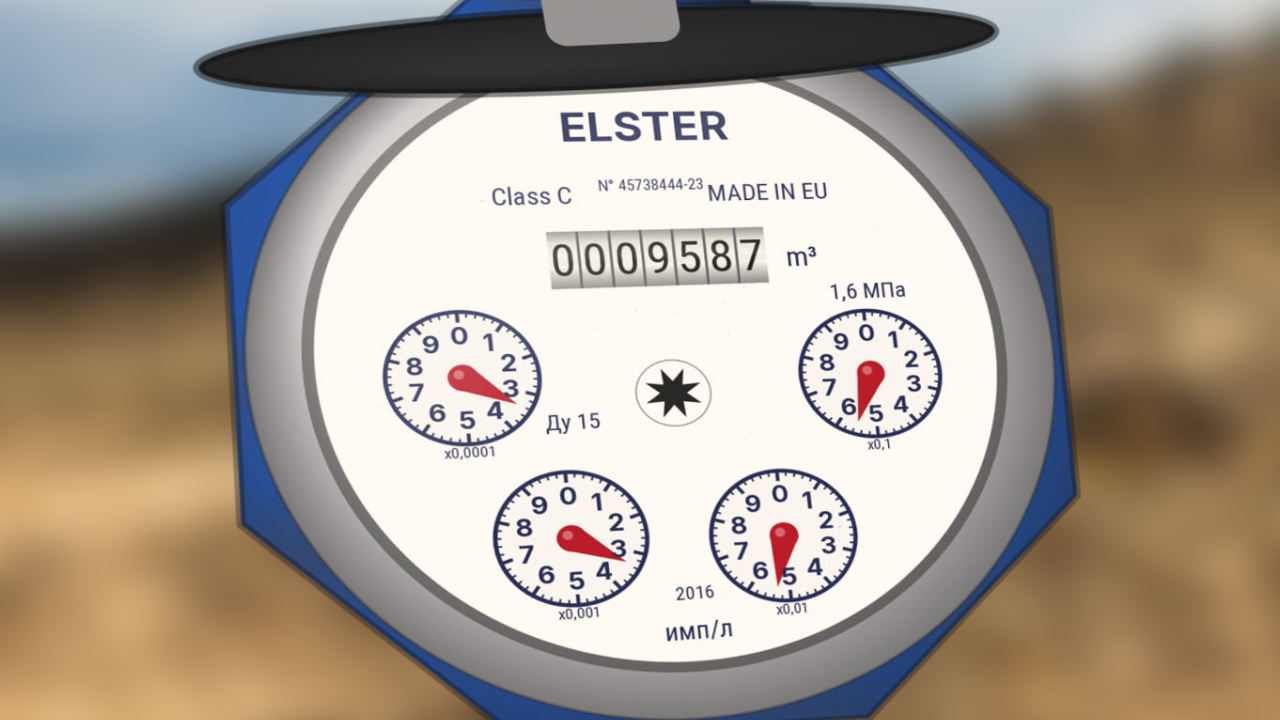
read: {"value": 9587.5533, "unit": "m³"}
